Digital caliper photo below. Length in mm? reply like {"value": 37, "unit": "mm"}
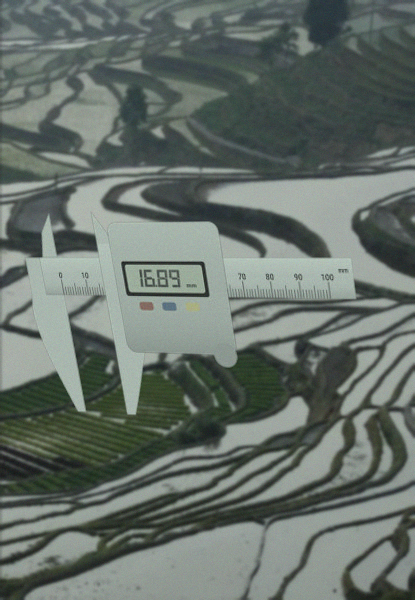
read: {"value": 16.89, "unit": "mm"}
